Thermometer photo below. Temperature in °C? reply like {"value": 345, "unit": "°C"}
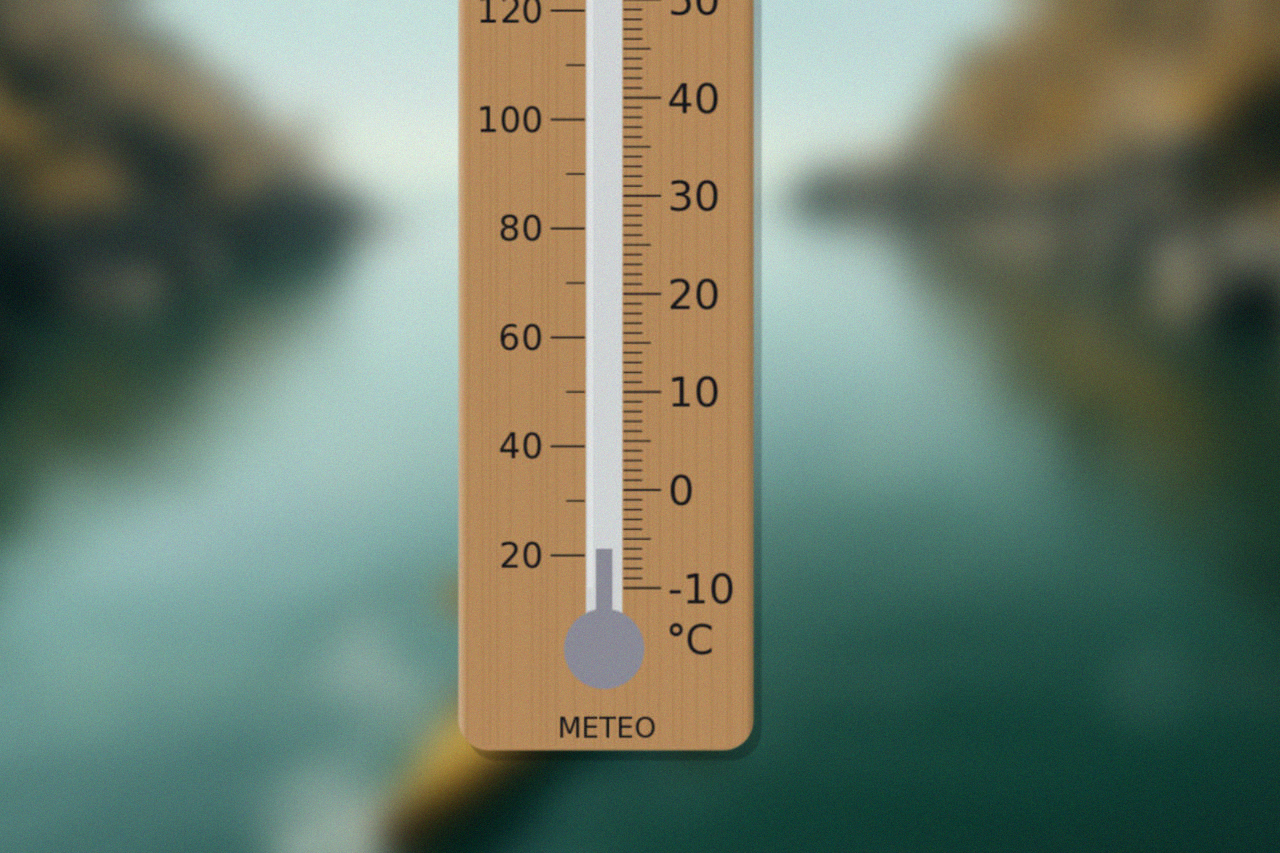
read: {"value": -6, "unit": "°C"}
